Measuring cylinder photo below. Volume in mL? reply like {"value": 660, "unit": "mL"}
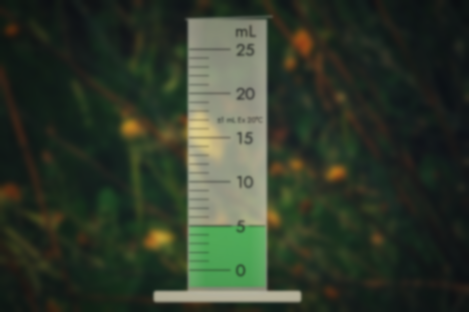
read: {"value": 5, "unit": "mL"}
